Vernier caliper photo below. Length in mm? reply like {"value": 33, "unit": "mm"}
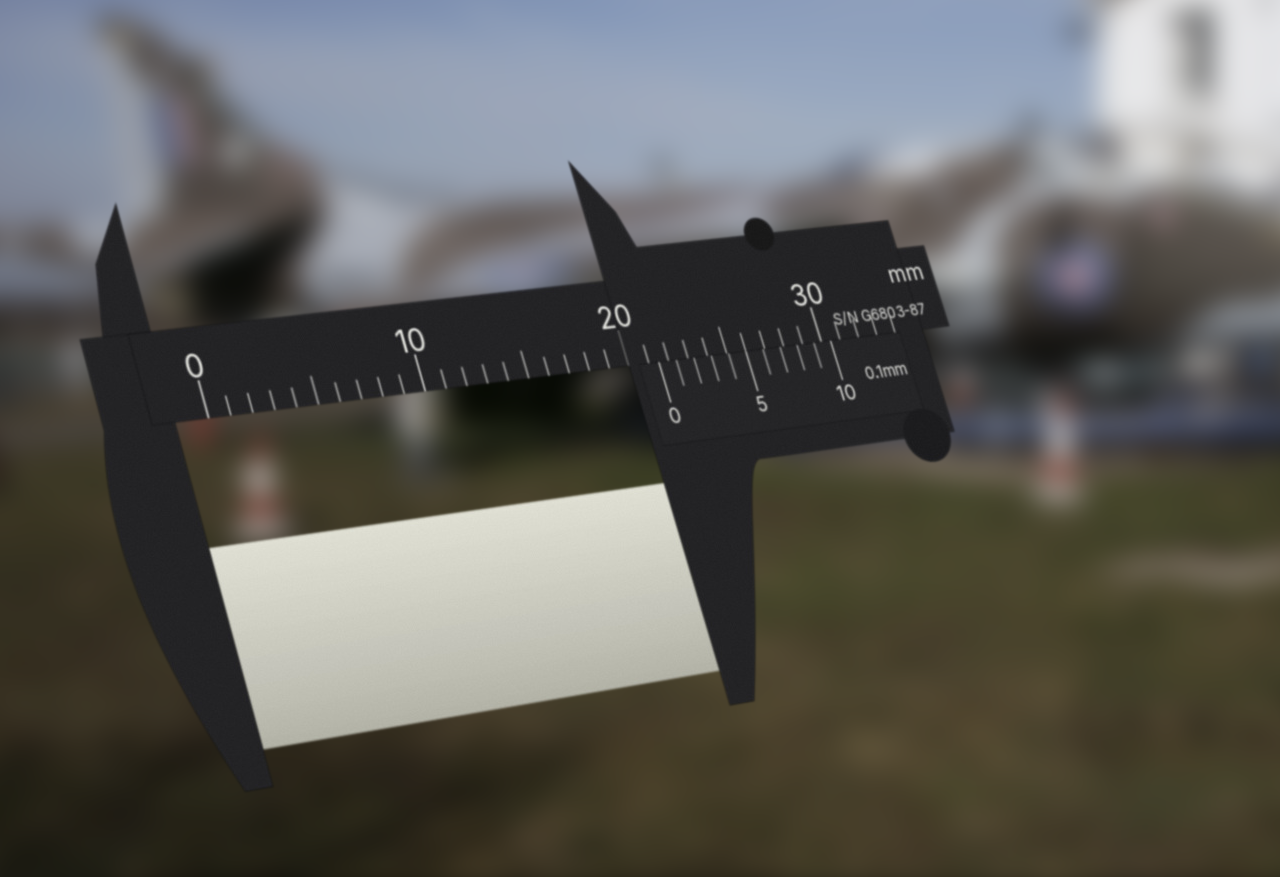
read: {"value": 21.5, "unit": "mm"}
